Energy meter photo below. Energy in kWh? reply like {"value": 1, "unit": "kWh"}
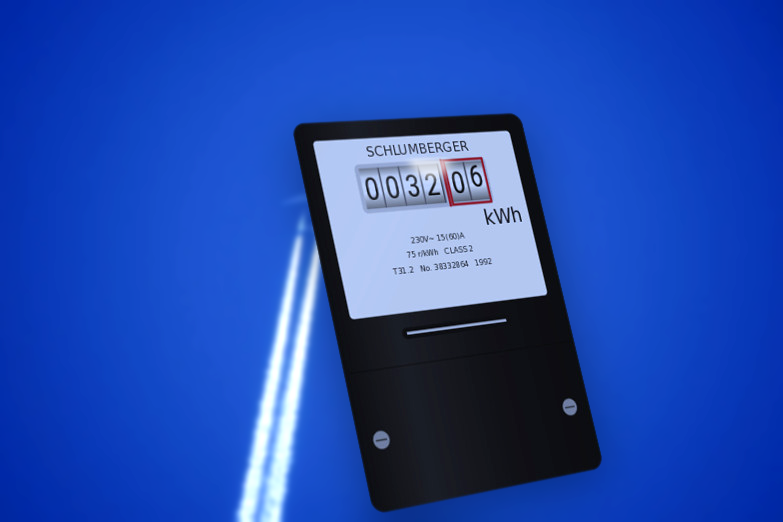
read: {"value": 32.06, "unit": "kWh"}
